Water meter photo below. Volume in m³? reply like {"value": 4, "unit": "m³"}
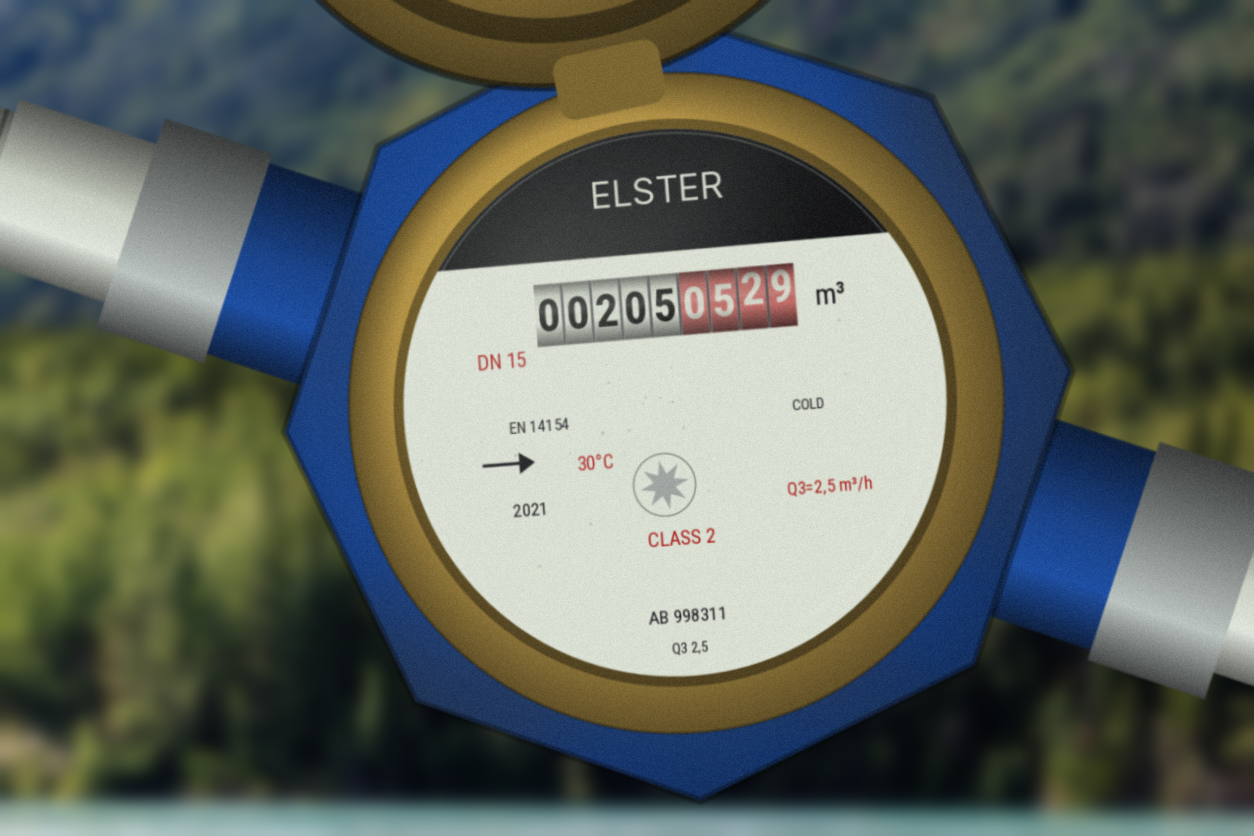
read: {"value": 205.0529, "unit": "m³"}
